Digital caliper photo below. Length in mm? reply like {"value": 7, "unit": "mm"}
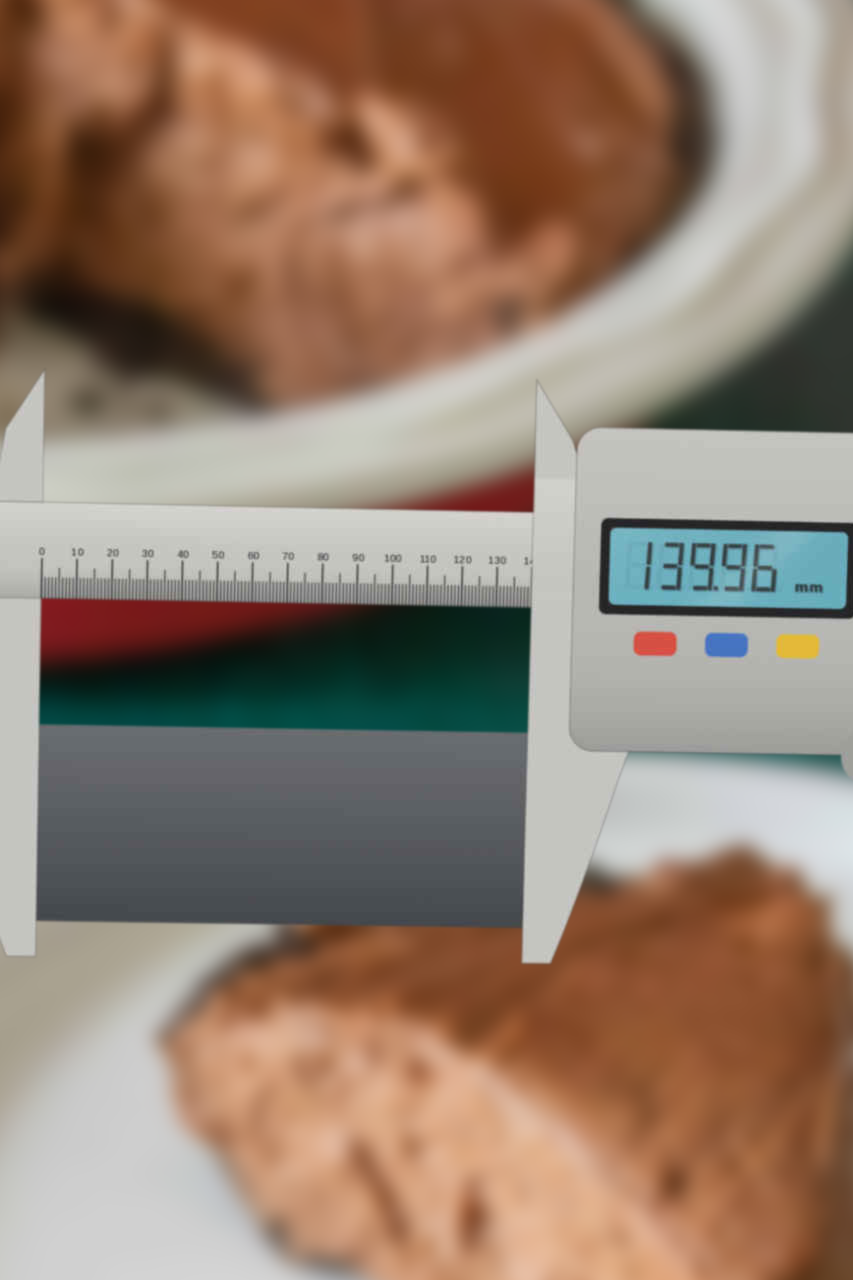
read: {"value": 139.96, "unit": "mm"}
